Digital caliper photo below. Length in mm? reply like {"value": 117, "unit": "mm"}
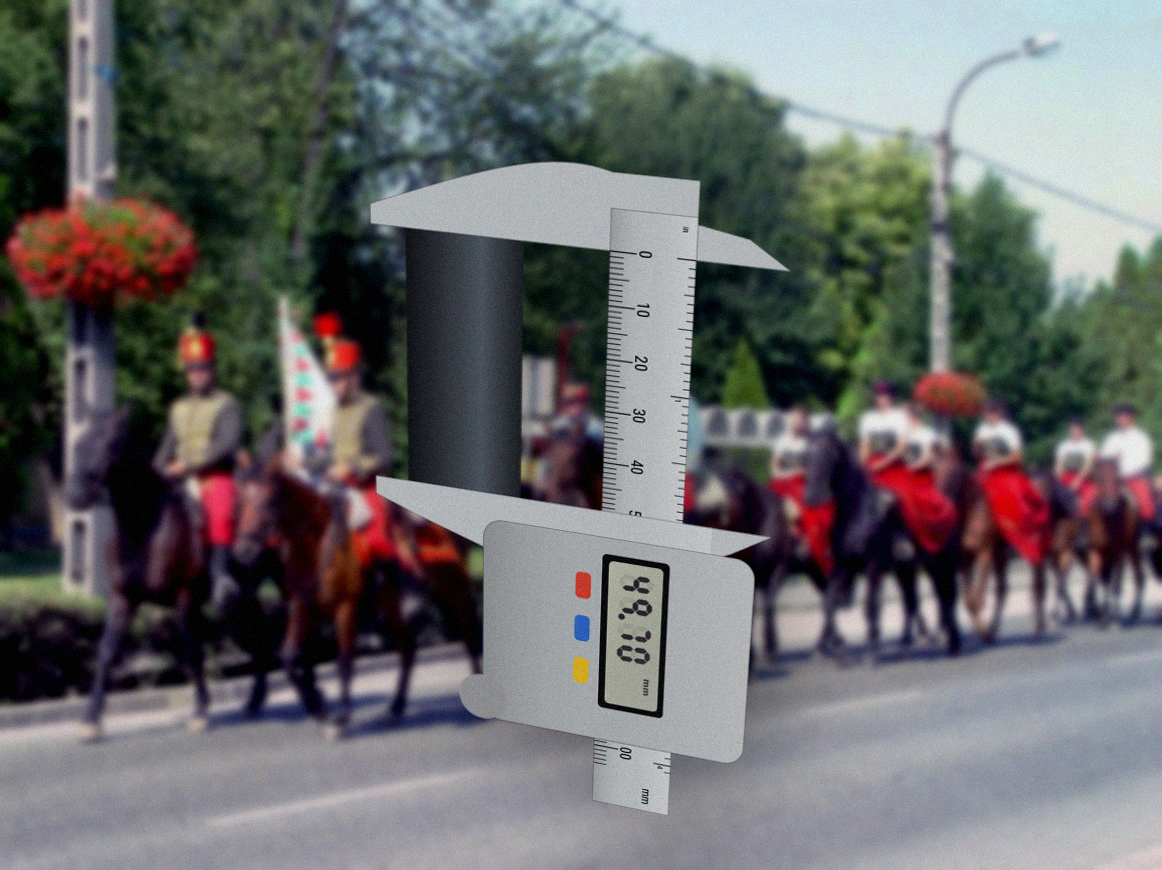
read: {"value": 49.70, "unit": "mm"}
